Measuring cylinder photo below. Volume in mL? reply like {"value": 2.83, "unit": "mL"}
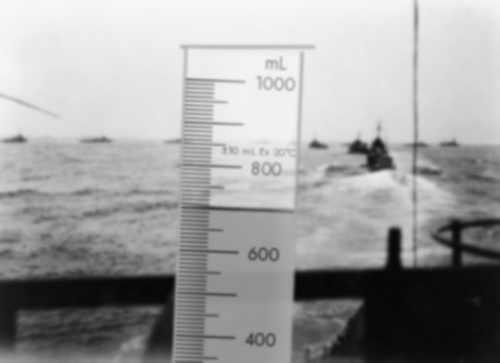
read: {"value": 700, "unit": "mL"}
